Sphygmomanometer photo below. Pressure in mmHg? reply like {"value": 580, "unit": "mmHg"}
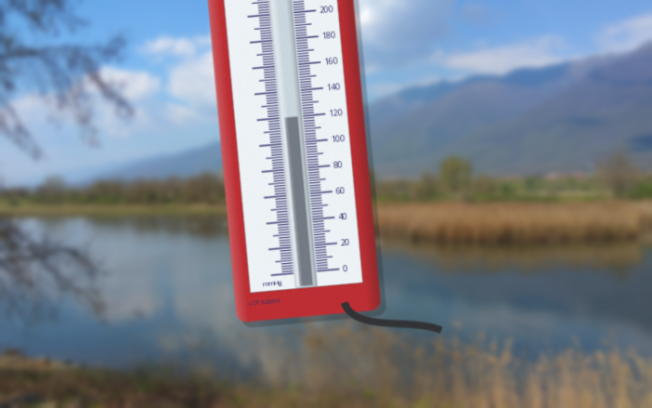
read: {"value": 120, "unit": "mmHg"}
